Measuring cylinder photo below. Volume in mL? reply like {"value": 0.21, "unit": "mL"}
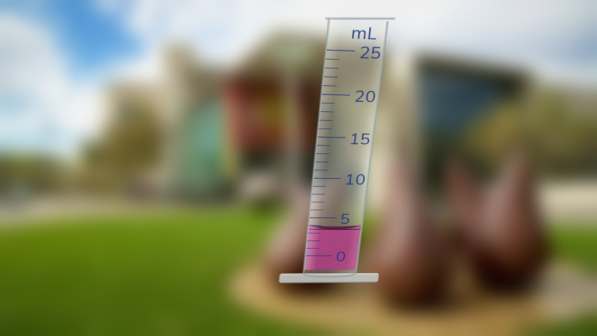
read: {"value": 3.5, "unit": "mL"}
